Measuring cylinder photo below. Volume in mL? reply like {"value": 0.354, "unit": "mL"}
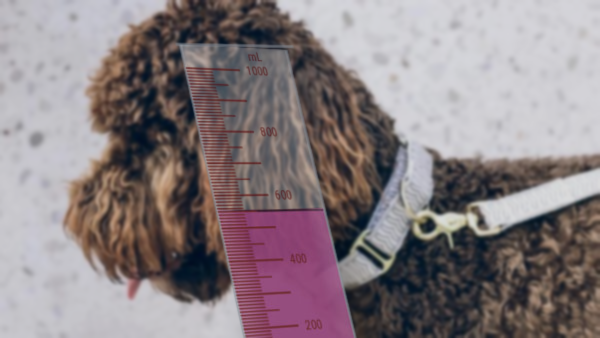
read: {"value": 550, "unit": "mL"}
